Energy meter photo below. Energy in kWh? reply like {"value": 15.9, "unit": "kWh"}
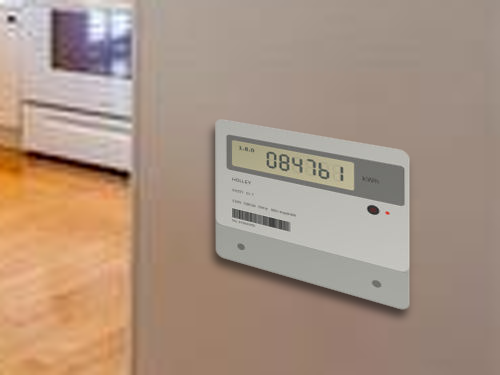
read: {"value": 84761, "unit": "kWh"}
